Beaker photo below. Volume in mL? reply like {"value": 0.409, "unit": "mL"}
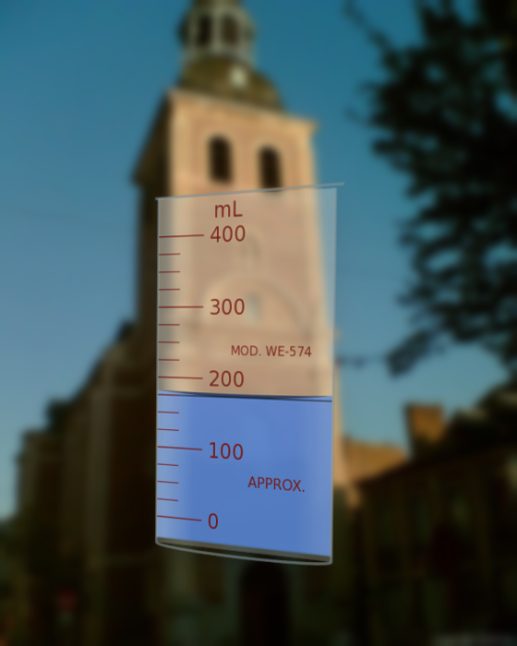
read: {"value": 175, "unit": "mL"}
